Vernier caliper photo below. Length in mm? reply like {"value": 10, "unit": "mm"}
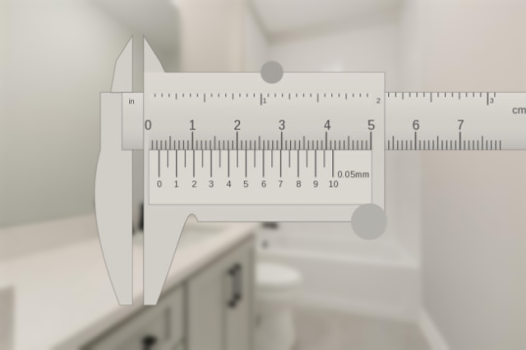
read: {"value": 2.5, "unit": "mm"}
